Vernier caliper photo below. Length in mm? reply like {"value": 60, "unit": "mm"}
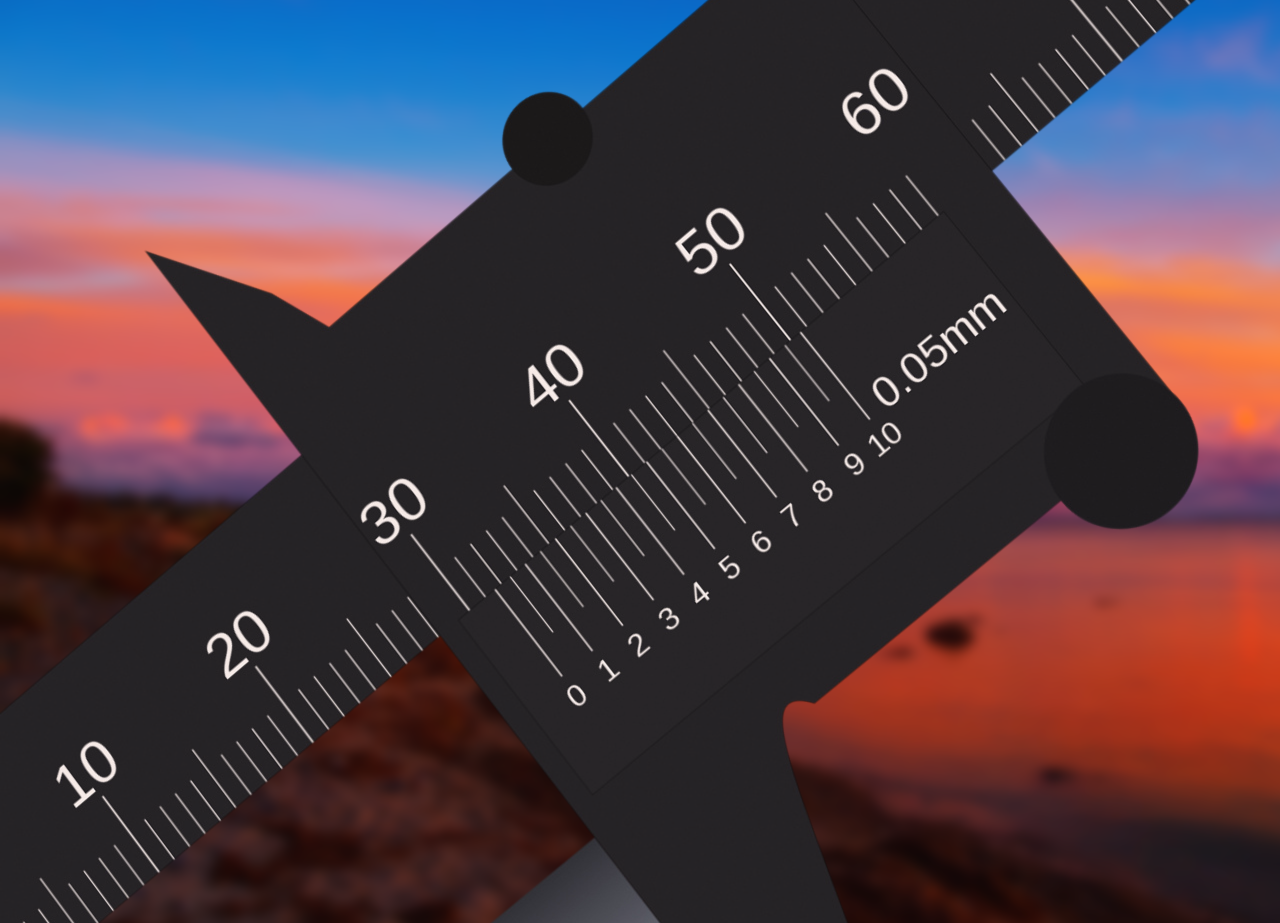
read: {"value": 31.6, "unit": "mm"}
